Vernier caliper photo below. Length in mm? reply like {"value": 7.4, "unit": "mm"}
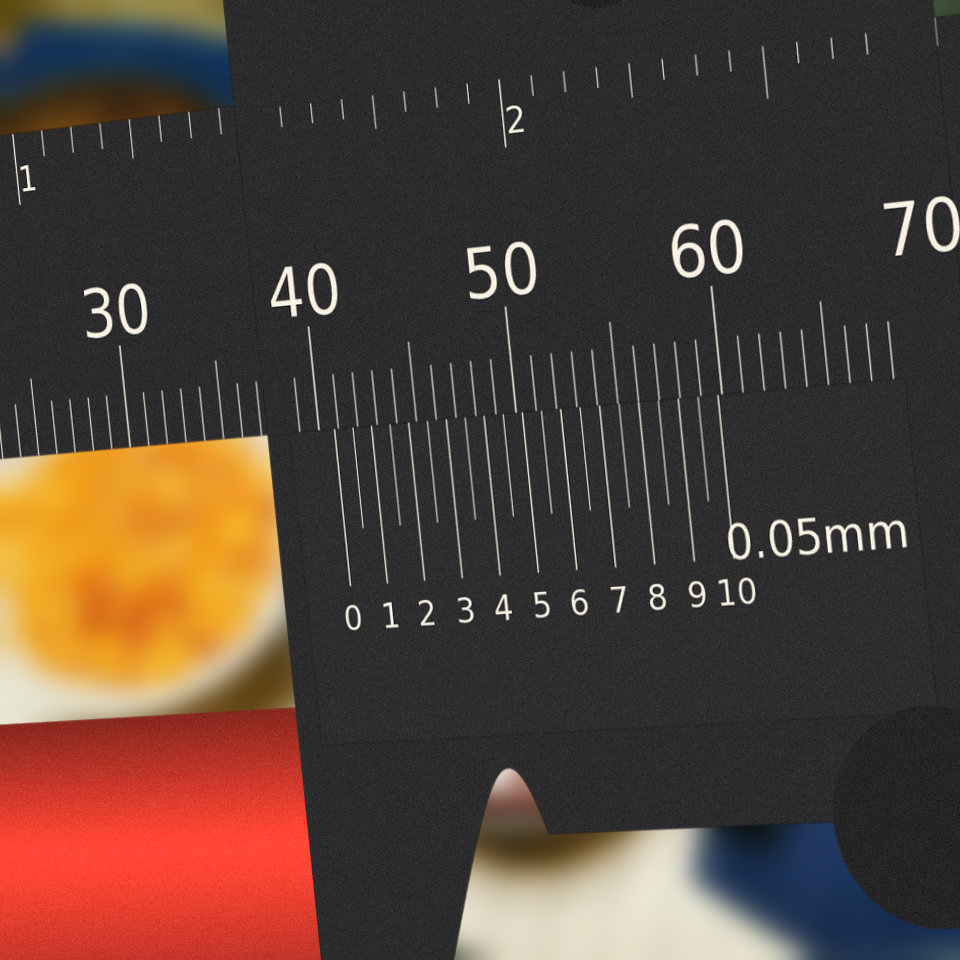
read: {"value": 40.8, "unit": "mm"}
